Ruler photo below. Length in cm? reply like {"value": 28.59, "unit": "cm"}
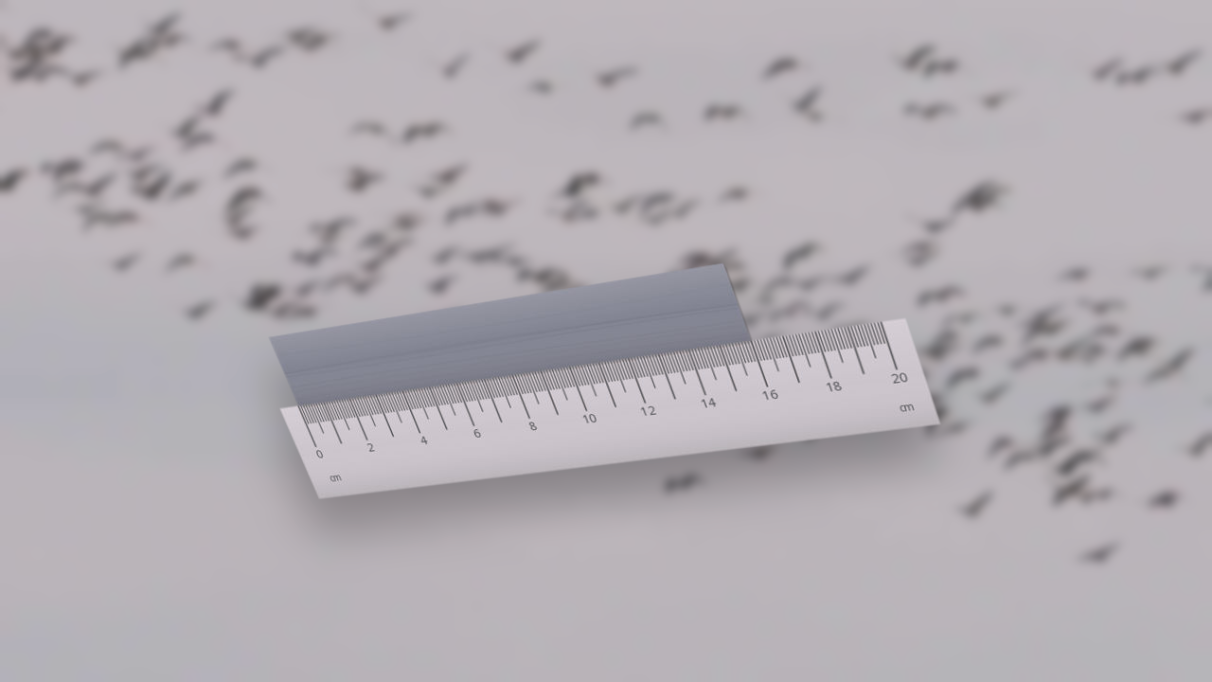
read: {"value": 16, "unit": "cm"}
